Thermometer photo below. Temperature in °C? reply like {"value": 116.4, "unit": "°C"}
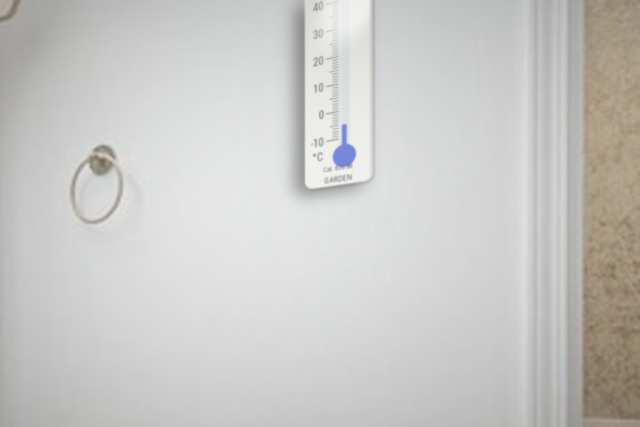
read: {"value": -5, "unit": "°C"}
